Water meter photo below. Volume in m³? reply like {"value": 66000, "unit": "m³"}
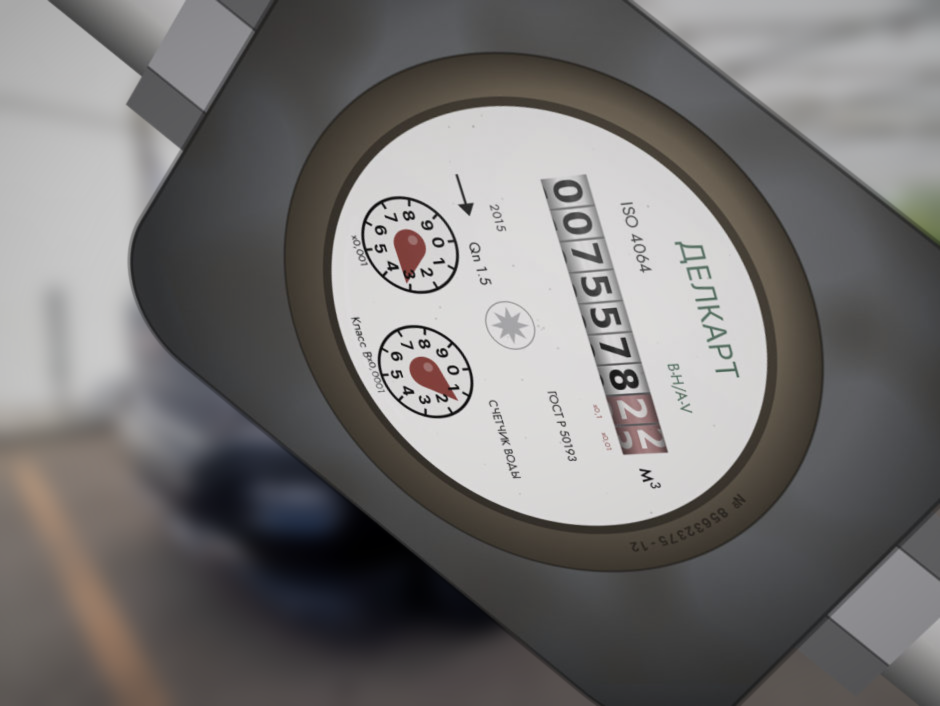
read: {"value": 75578.2231, "unit": "m³"}
